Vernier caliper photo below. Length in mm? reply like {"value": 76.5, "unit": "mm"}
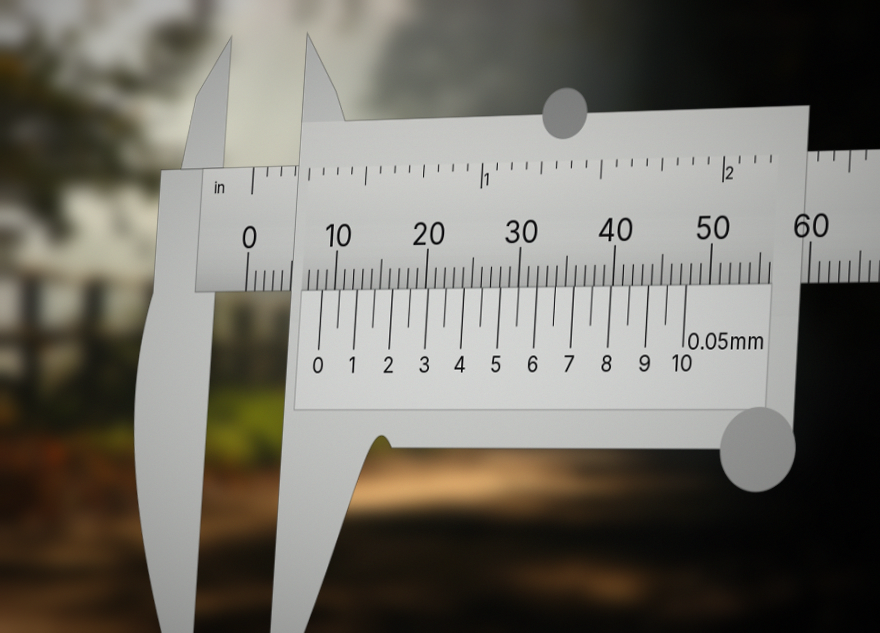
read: {"value": 8.6, "unit": "mm"}
